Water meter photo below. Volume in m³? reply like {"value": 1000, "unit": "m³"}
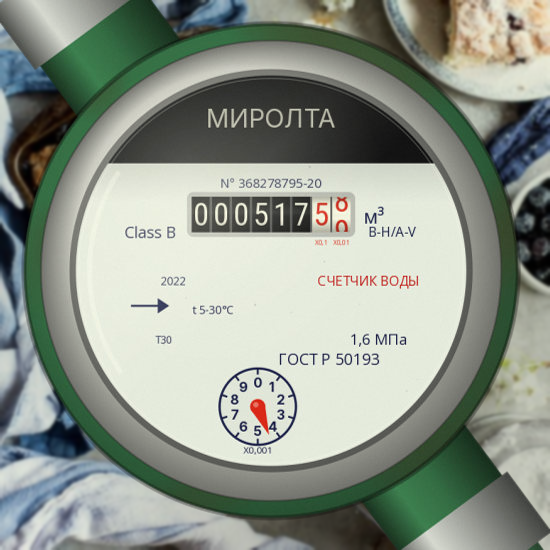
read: {"value": 517.584, "unit": "m³"}
